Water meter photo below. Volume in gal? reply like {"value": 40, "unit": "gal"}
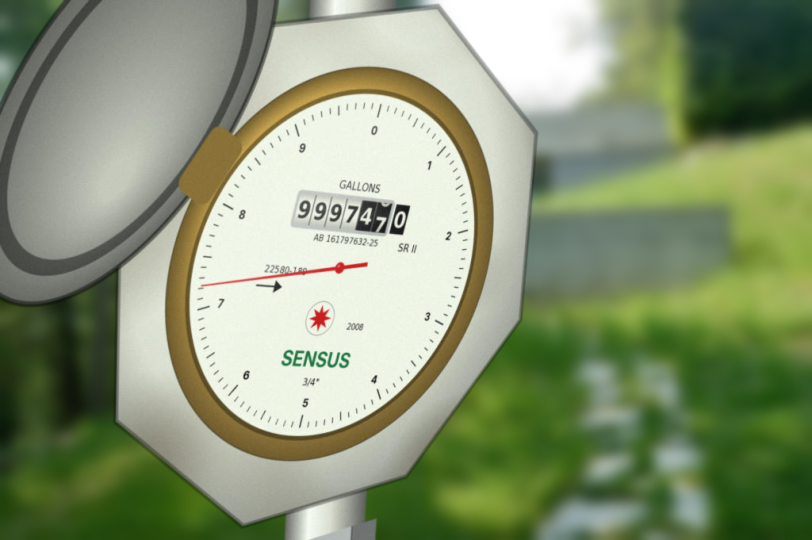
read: {"value": 9997467.2, "unit": "gal"}
